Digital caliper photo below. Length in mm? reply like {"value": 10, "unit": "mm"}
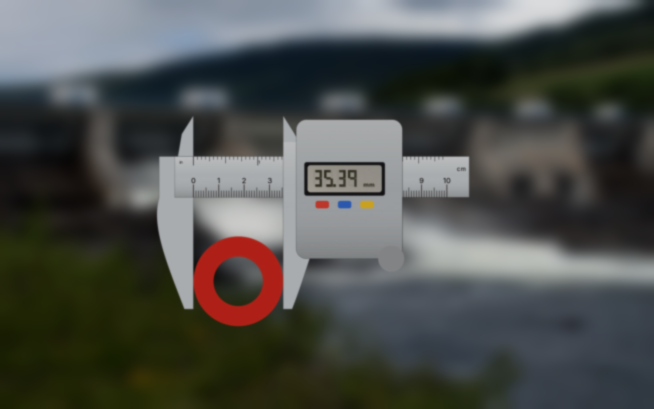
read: {"value": 35.39, "unit": "mm"}
